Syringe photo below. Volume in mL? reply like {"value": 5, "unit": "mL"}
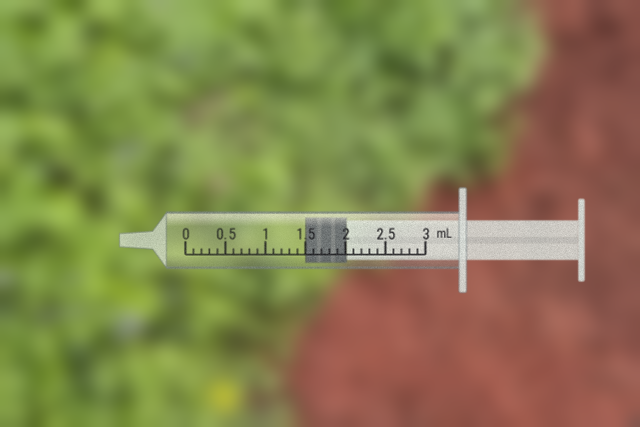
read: {"value": 1.5, "unit": "mL"}
